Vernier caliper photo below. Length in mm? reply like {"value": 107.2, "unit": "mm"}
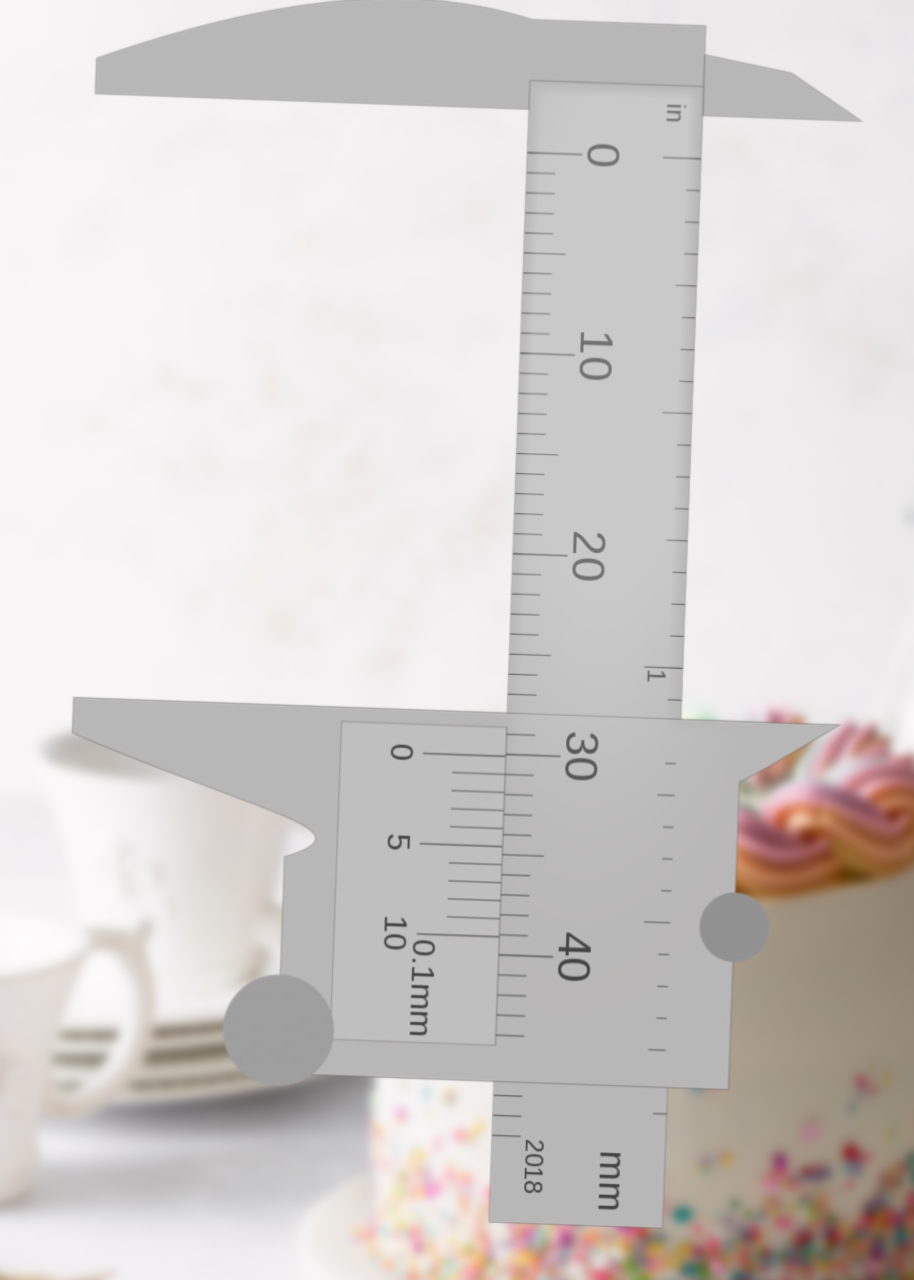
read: {"value": 30.1, "unit": "mm"}
